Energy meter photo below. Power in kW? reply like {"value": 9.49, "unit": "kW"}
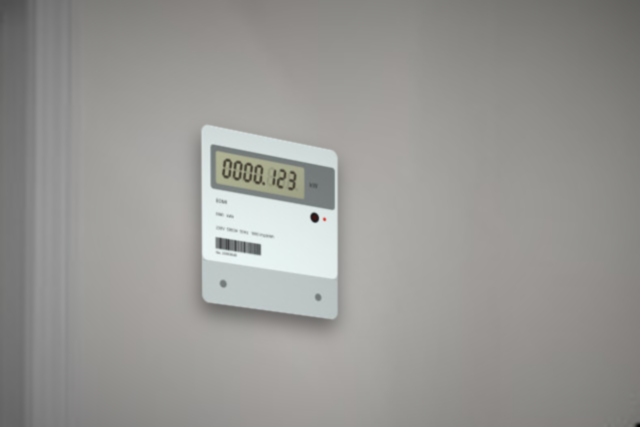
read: {"value": 0.123, "unit": "kW"}
